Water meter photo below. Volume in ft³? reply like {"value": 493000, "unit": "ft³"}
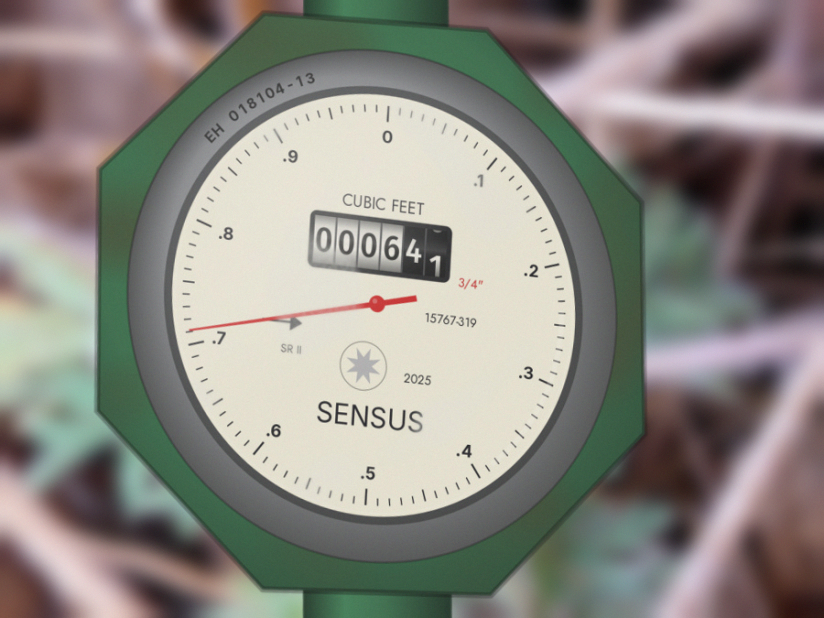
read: {"value": 640.71, "unit": "ft³"}
